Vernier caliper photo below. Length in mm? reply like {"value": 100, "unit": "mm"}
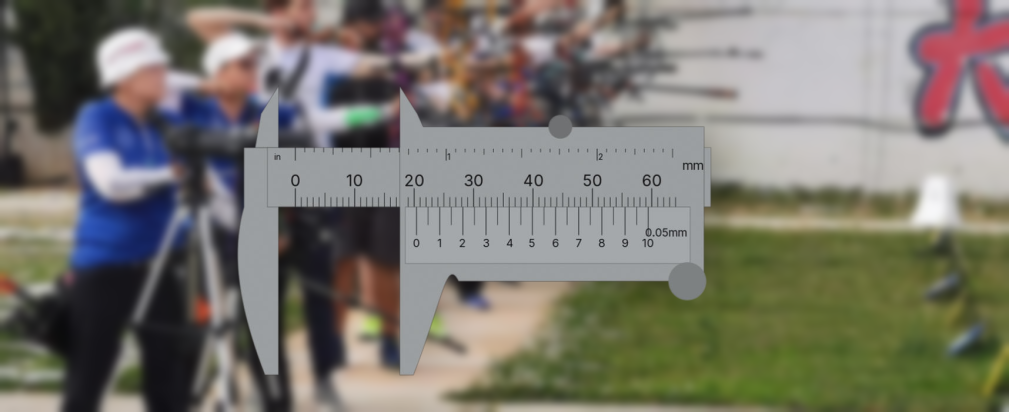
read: {"value": 20.4, "unit": "mm"}
